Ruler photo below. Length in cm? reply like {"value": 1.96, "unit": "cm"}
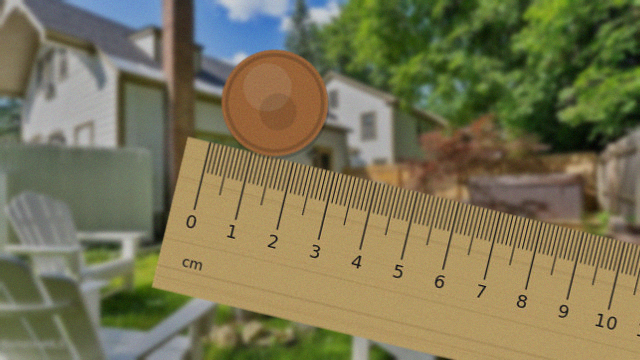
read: {"value": 2.5, "unit": "cm"}
